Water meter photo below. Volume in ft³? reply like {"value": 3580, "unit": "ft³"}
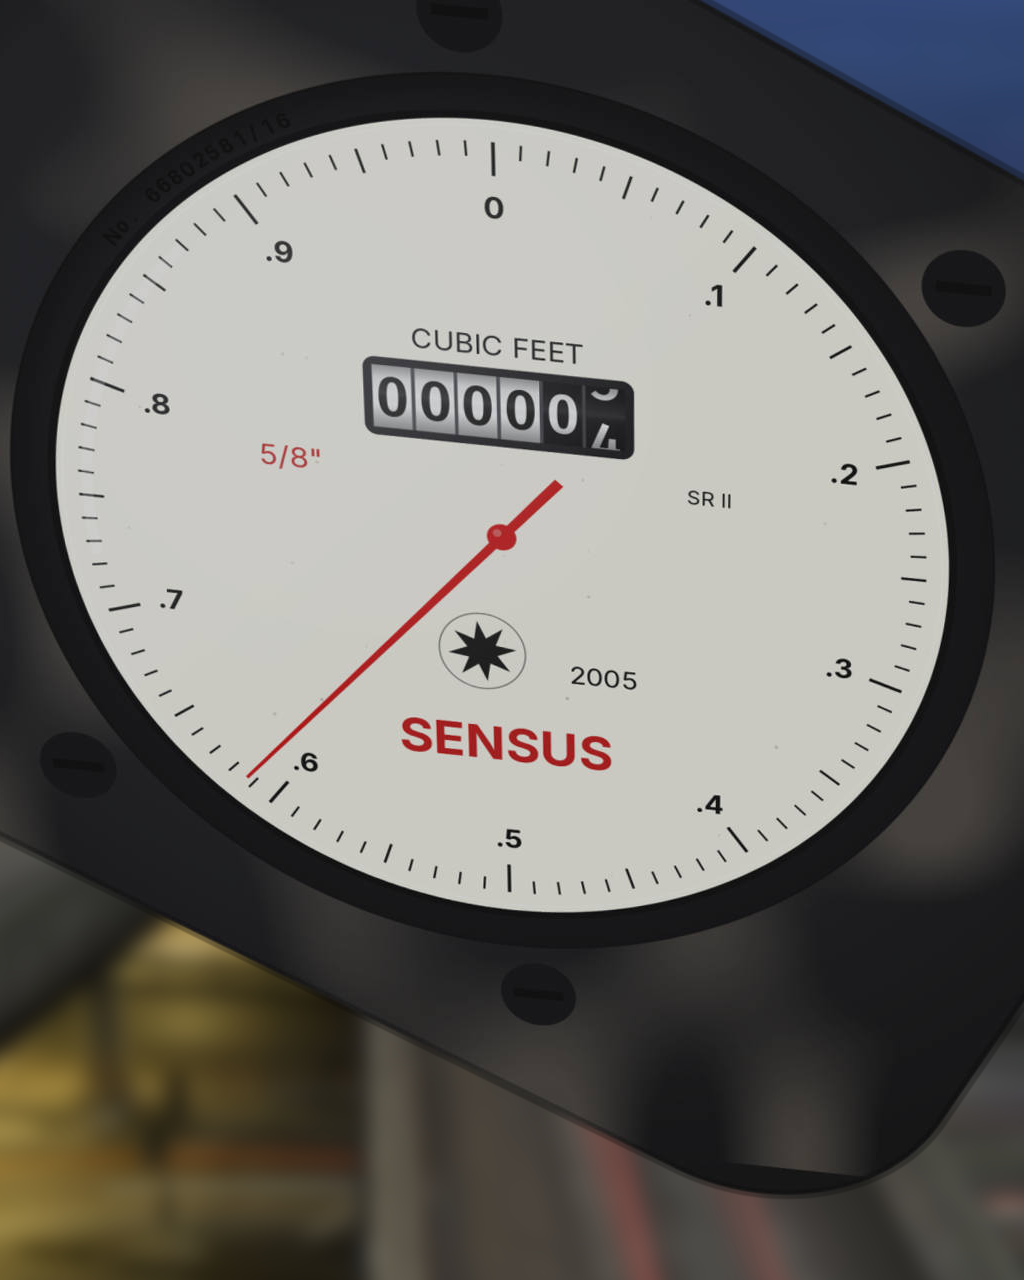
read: {"value": 3.61, "unit": "ft³"}
